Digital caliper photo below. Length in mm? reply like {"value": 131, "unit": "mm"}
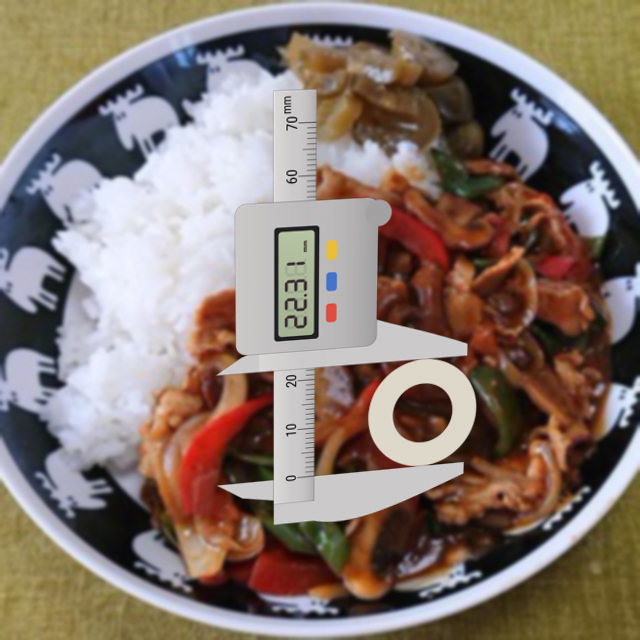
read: {"value": 22.31, "unit": "mm"}
